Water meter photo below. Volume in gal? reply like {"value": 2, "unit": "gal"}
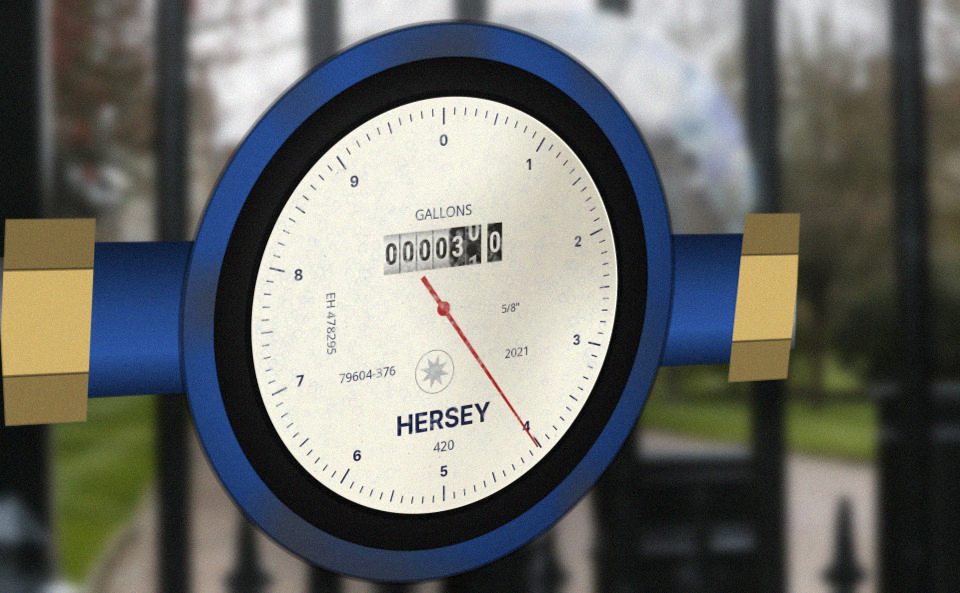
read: {"value": 304.0, "unit": "gal"}
